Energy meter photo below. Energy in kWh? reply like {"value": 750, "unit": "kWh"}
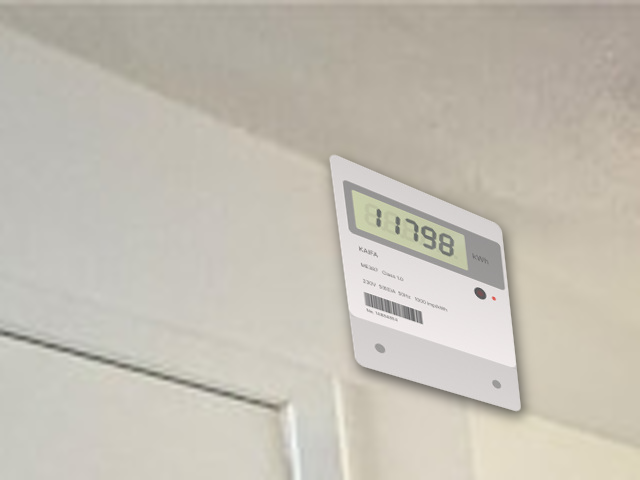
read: {"value": 11798, "unit": "kWh"}
